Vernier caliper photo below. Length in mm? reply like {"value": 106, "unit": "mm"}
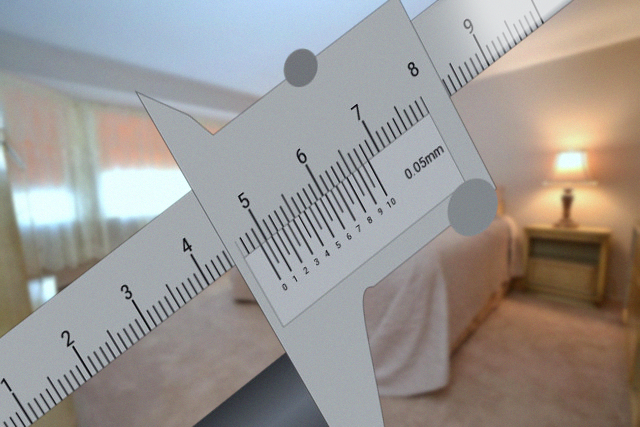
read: {"value": 49.0, "unit": "mm"}
